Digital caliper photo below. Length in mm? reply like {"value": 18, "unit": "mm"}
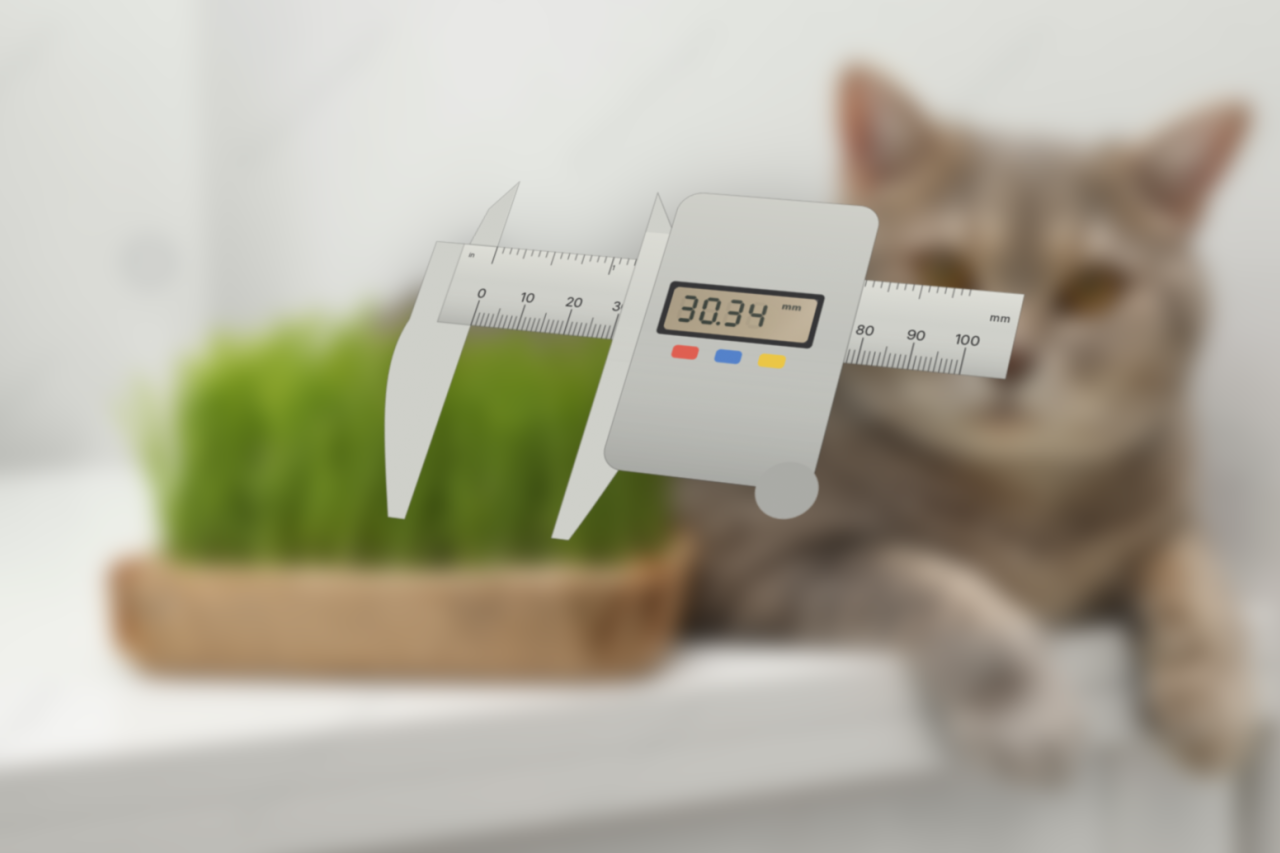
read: {"value": 30.34, "unit": "mm"}
